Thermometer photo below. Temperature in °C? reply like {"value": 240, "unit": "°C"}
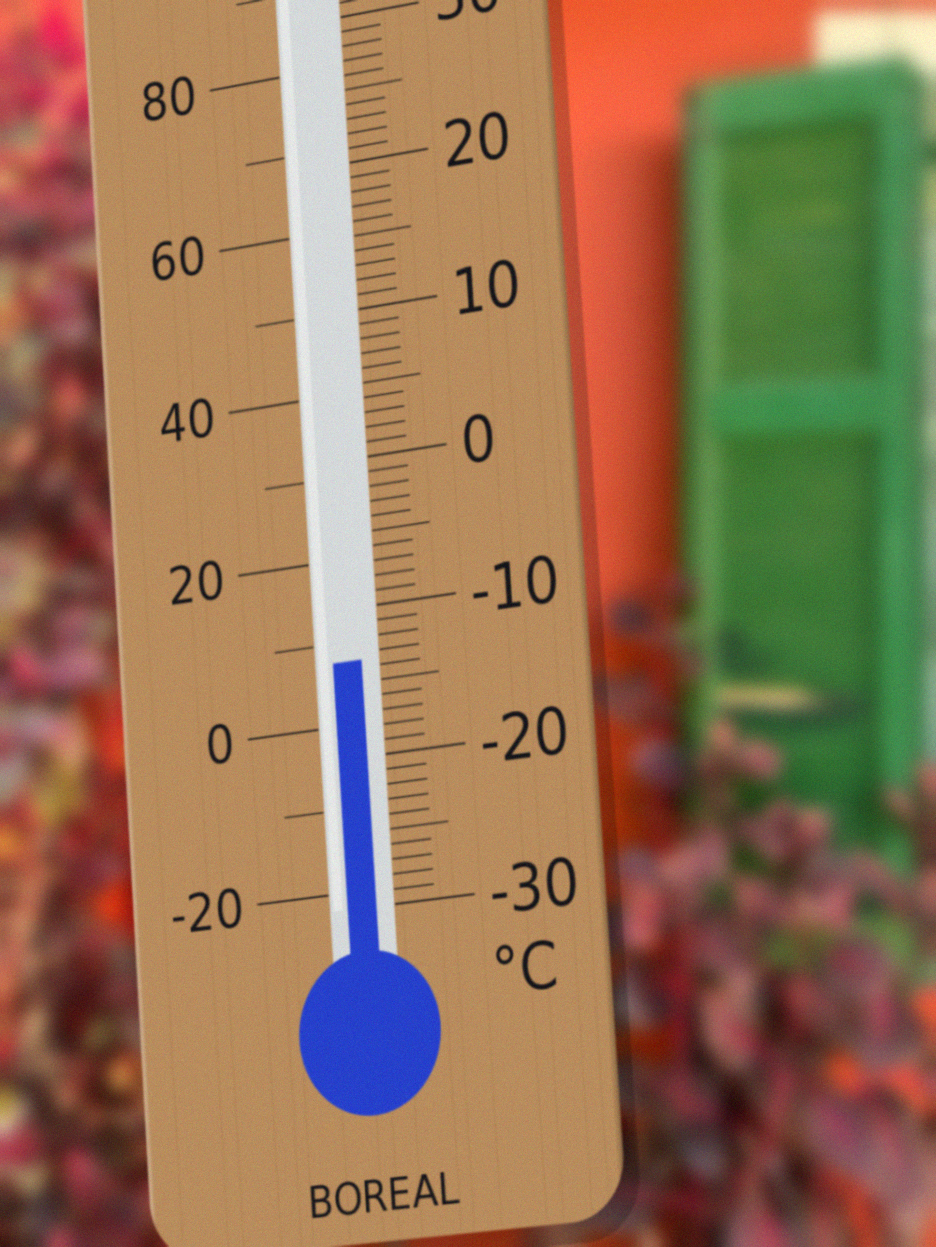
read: {"value": -13.5, "unit": "°C"}
